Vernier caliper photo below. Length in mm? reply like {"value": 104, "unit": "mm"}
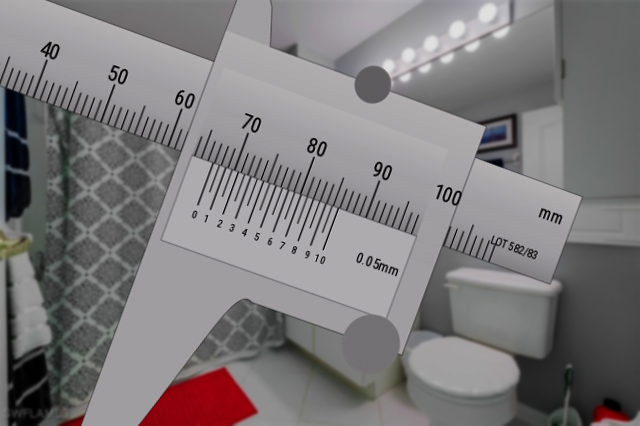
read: {"value": 66.8, "unit": "mm"}
